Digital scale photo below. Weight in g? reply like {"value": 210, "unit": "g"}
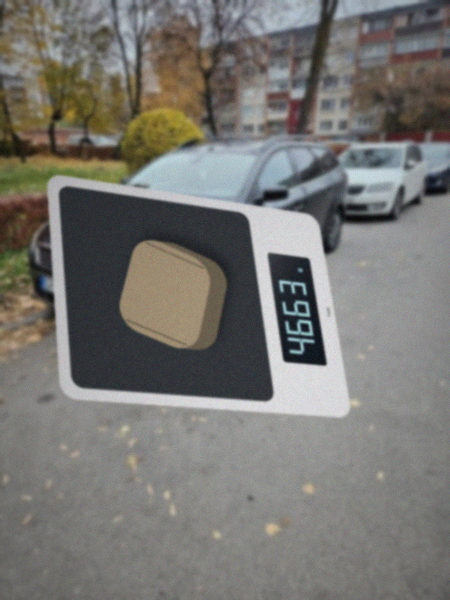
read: {"value": 4663, "unit": "g"}
